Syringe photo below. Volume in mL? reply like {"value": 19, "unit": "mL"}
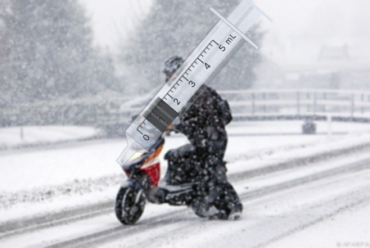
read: {"value": 0.6, "unit": "mL"}
